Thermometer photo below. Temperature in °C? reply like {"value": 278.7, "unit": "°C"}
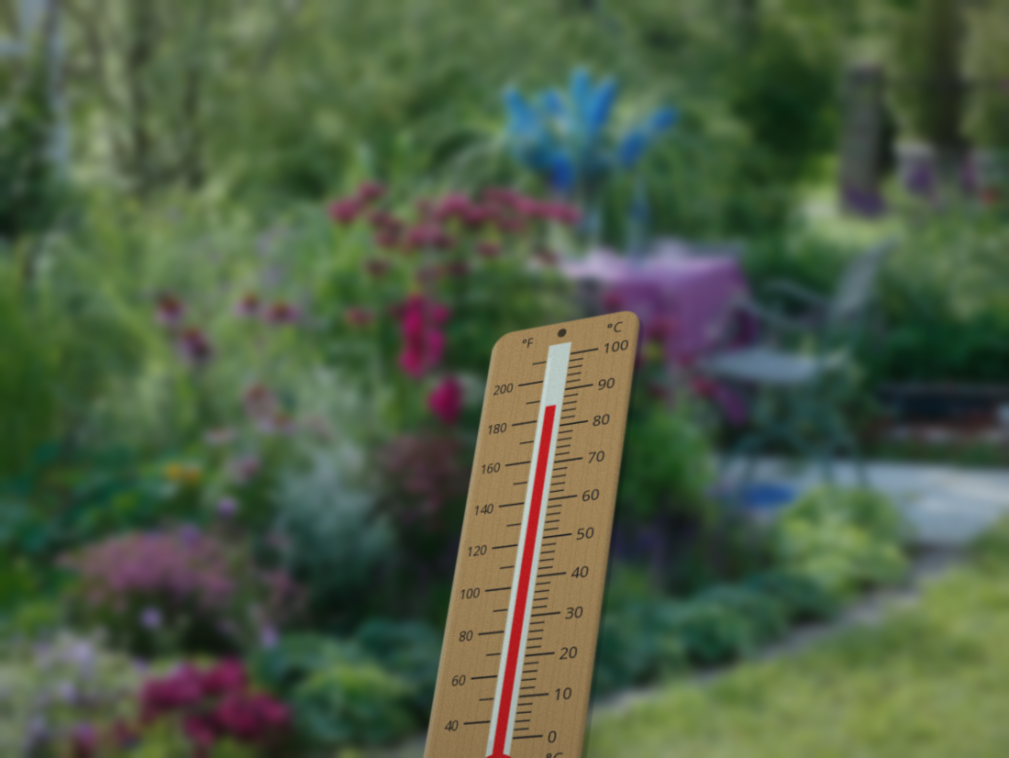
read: {"value": 86, "unit": "°C"}
